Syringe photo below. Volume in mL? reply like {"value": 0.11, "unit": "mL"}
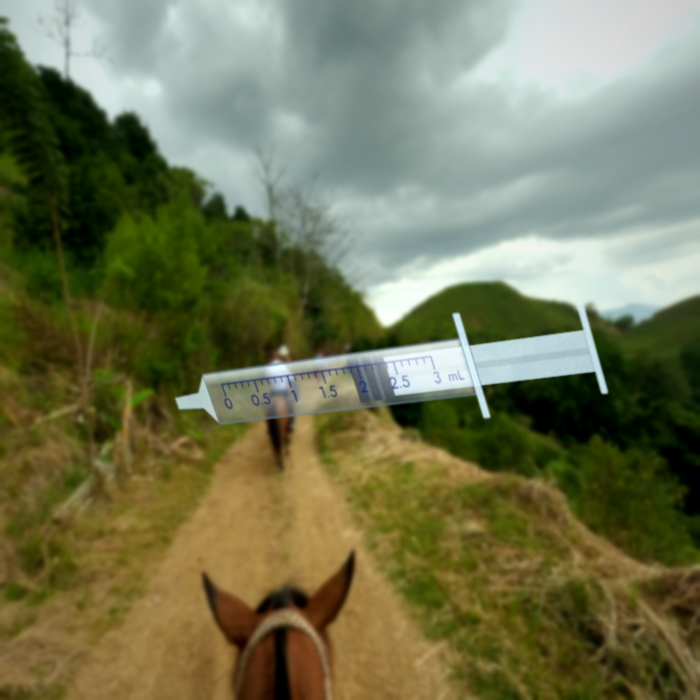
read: {"value": 1.9, "unit": "mL"}
